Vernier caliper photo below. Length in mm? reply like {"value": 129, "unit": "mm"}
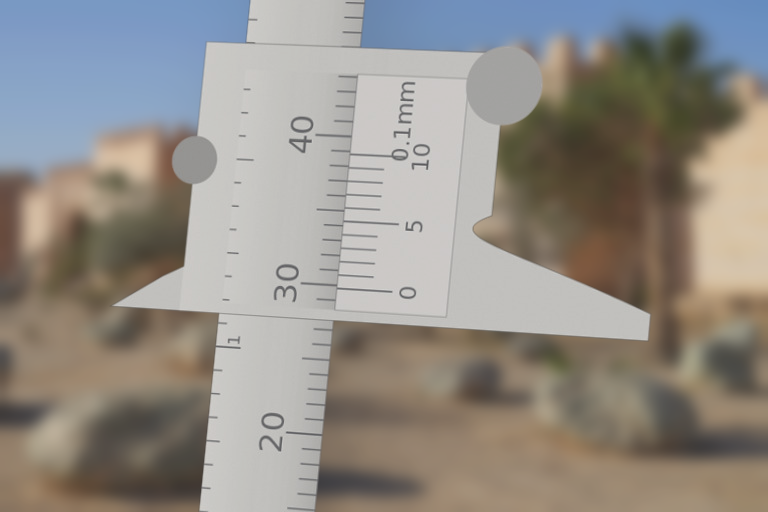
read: {"value": 29.8, "unit": "mm"}
